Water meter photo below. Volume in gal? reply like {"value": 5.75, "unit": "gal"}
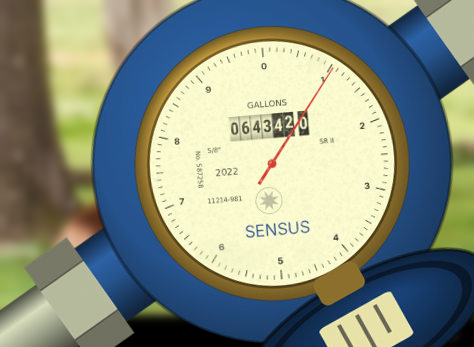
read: {"value": 643421.0, "unit": "gal"}
